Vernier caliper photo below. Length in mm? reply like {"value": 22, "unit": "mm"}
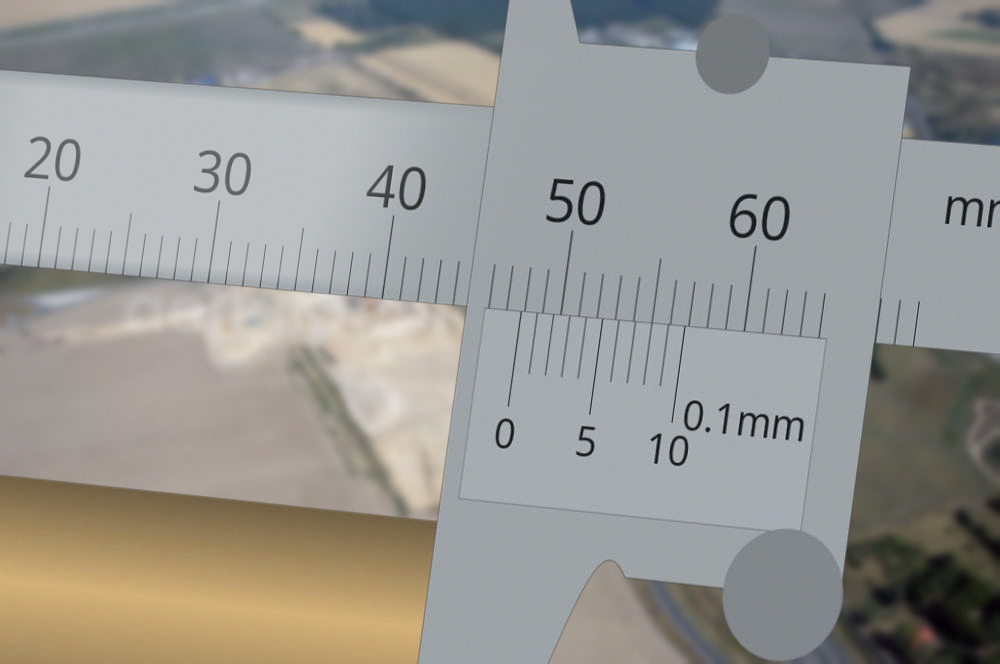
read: {"value": 47.8, "unit": "mm"}
